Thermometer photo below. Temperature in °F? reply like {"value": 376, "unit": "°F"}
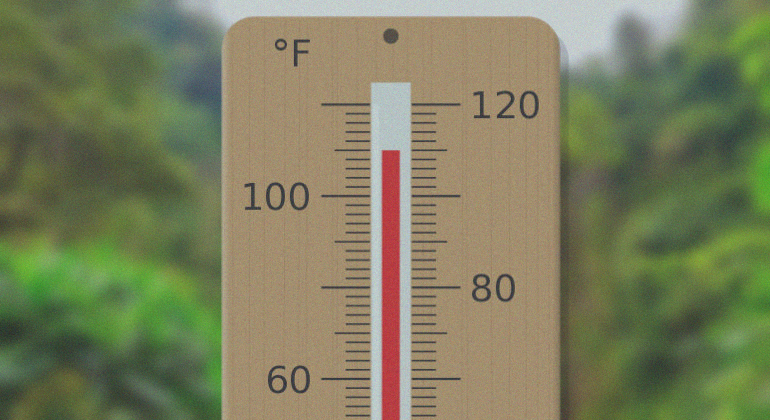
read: {"value": 110, "unit": "°F"}
